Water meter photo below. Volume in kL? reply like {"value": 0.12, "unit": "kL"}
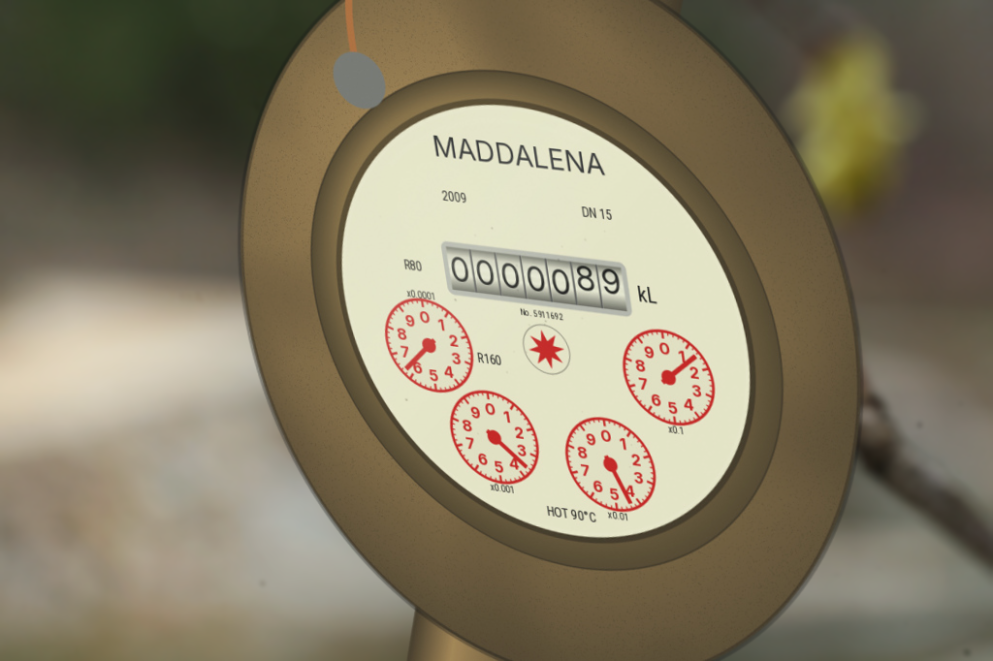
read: {"value": 89.1436, "unit": "kL"}
